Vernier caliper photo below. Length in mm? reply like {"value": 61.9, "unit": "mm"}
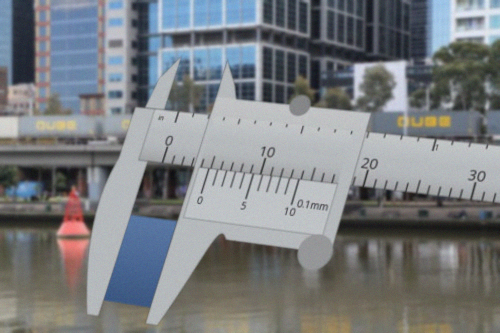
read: {"value": 4.8, "unit": "mm"}
